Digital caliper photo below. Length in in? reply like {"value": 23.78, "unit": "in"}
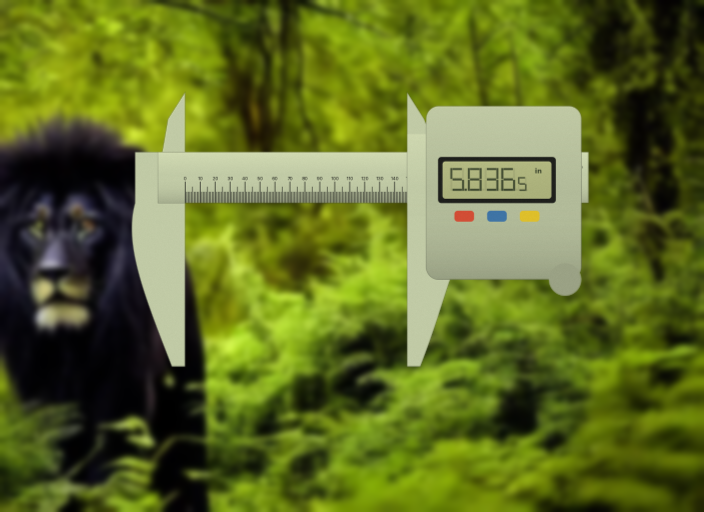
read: {"value": 5.8365, "unit": "in"}
